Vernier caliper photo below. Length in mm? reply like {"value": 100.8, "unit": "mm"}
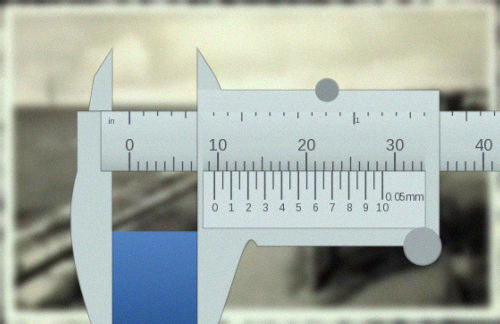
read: {"value": 9.6, "unit": "mm"}
